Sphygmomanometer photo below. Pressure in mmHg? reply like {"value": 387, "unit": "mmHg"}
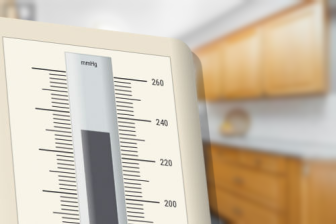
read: {"value": 232, "unit": "mmHg"}
